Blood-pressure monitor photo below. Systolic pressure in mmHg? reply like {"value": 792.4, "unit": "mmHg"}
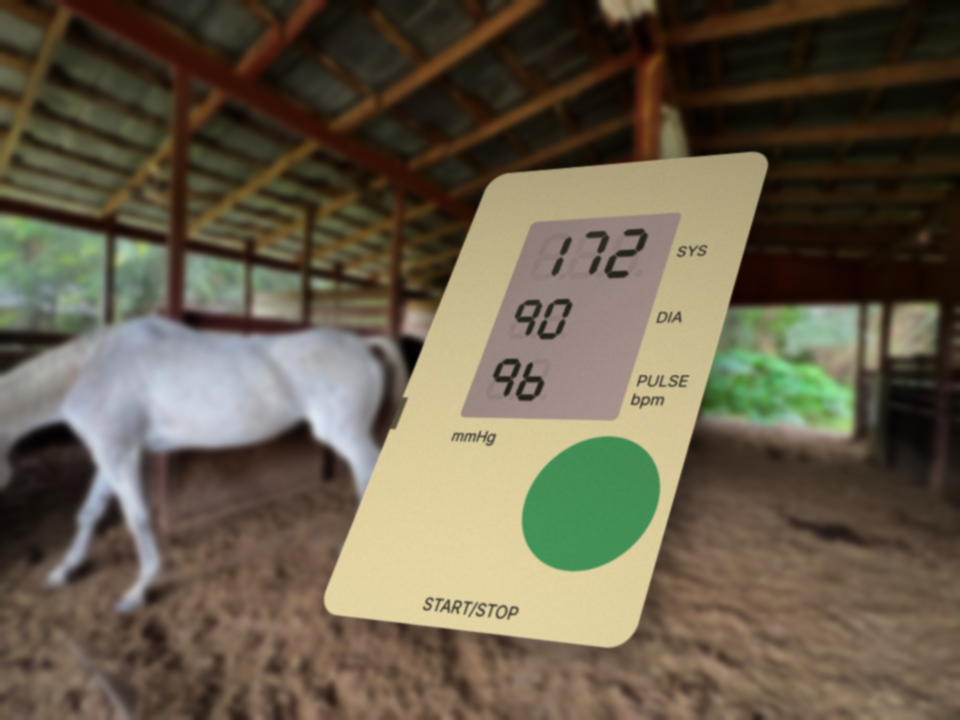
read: {"value": 172, "unit": "mmHg"}
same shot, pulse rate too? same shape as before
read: {"value": 96, "unit": "bpm"}
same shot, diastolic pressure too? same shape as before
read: {"value": 90, "unit": "mmHg"}
